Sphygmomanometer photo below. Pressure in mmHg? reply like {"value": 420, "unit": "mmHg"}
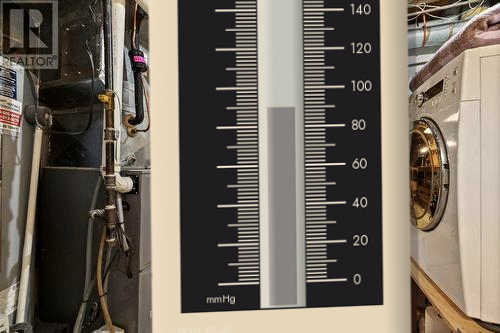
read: {"value": 90, "unit": "mmHg"}
